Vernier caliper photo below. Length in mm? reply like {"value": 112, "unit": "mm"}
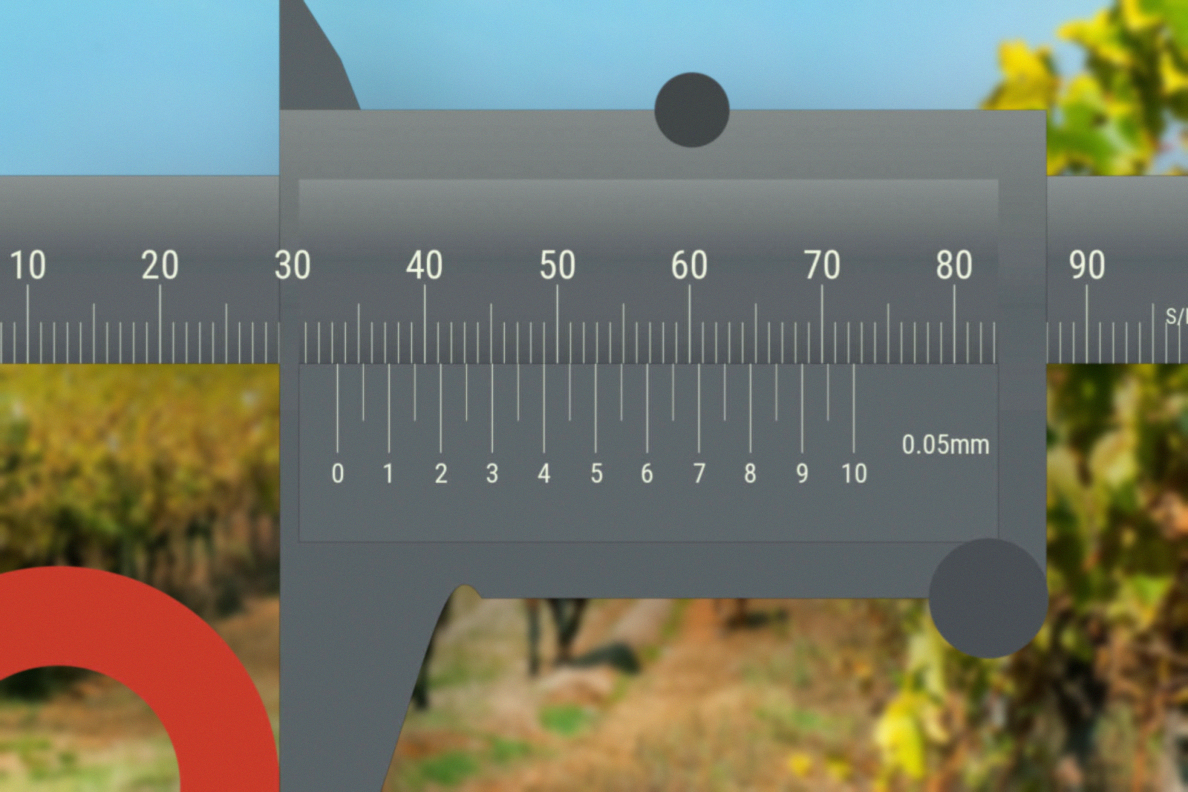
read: {"value": 33.4, "unit": "mm"}
